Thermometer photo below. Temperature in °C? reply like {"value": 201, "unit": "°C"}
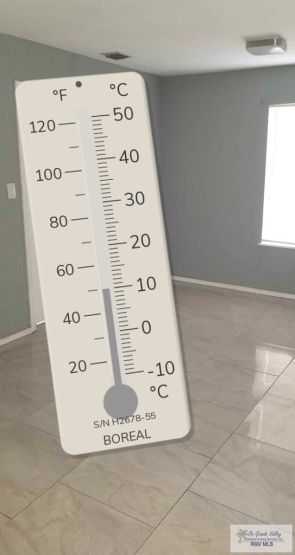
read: {"value": 10, "unit": "°C"}
